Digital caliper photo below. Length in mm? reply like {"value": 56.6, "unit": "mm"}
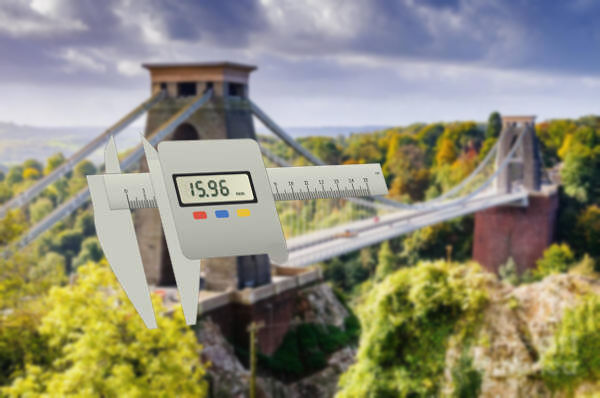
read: {"value": 15.96, "unit": "mm"}
